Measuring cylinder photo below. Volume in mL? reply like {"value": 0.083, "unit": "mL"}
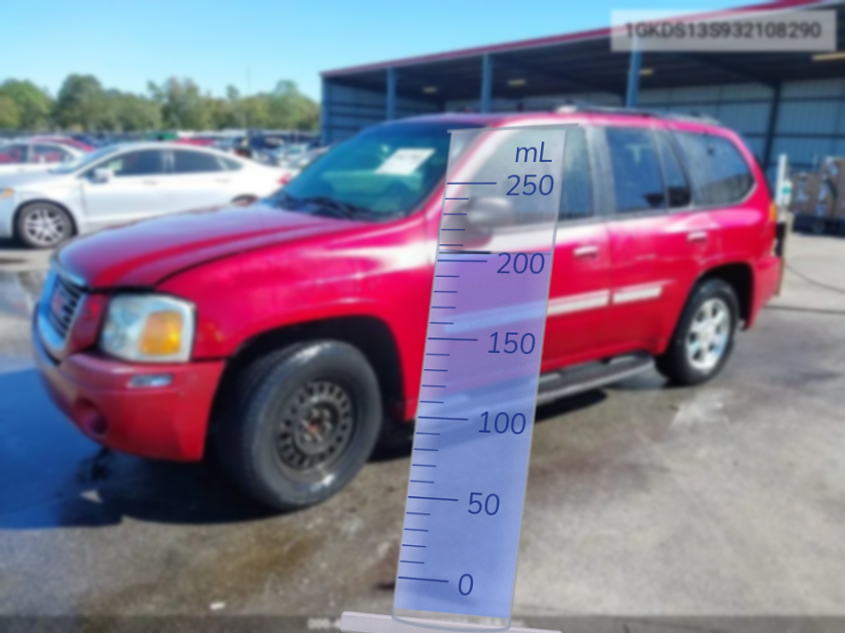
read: {"value": 205, "unit": "mL"}
